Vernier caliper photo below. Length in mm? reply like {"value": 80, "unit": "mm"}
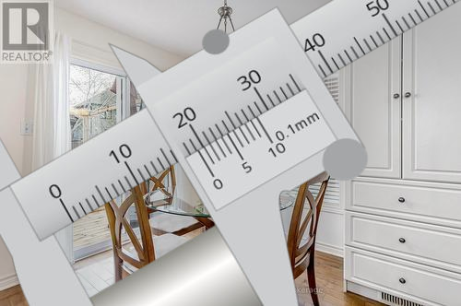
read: {"value": 19.2, "unit": "mm"}
